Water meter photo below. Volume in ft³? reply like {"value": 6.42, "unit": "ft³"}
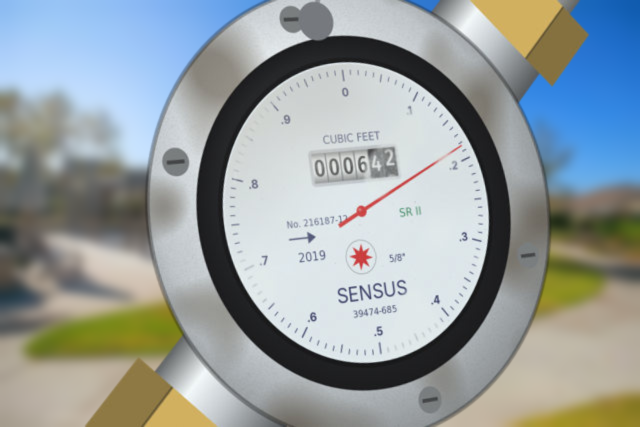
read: {"value": 642.18, "unit": "ft³"}
